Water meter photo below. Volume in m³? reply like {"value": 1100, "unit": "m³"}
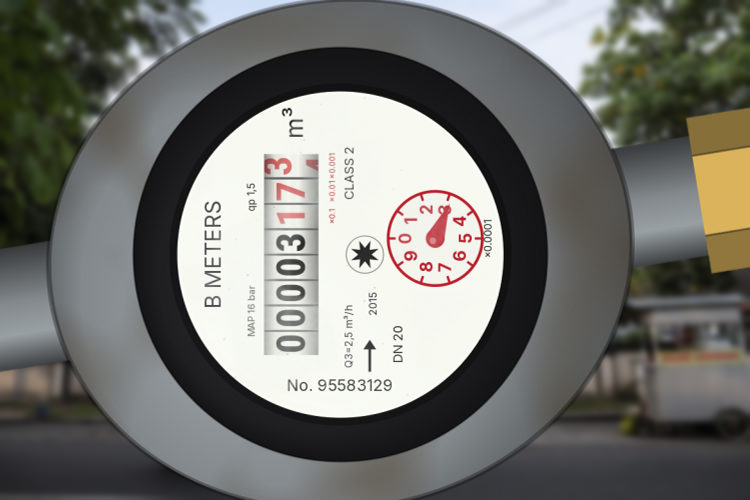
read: {"value": 3.1733, "unit": "m³"}
